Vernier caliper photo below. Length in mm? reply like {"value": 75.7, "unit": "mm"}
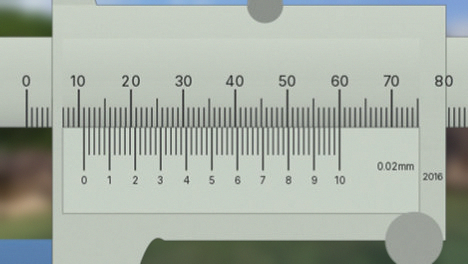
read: {"value": 11.0, "unit": "mm"}
